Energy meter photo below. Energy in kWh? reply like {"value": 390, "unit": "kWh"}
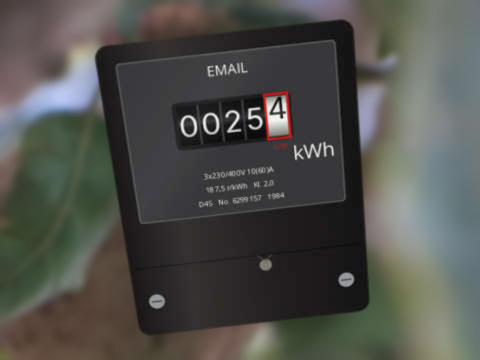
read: {"value": 25.4, "unit": "kWh"}
